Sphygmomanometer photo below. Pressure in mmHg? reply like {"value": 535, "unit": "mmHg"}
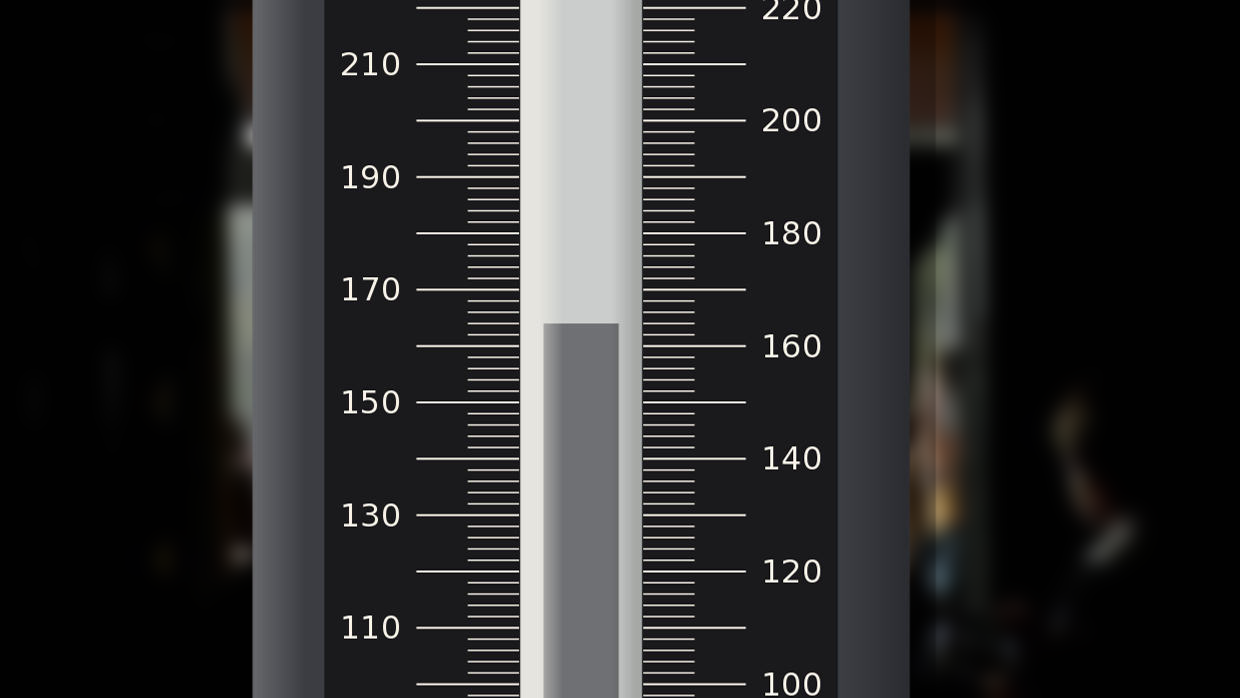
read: {"value": 164, "unit": "mmHg"}
